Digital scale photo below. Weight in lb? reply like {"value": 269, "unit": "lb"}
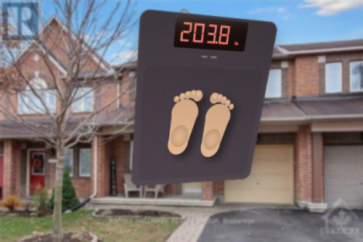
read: {"value": 203.8, "unit": "lb"}
